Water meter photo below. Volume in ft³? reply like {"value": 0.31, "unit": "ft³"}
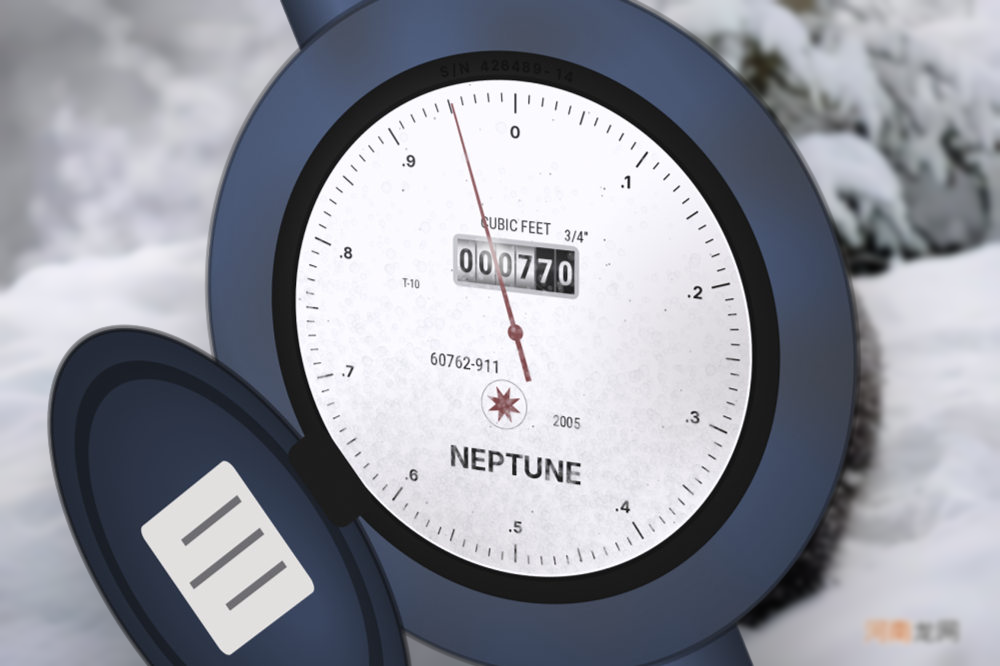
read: {"value": 769.95, "unit": "ft³"}
